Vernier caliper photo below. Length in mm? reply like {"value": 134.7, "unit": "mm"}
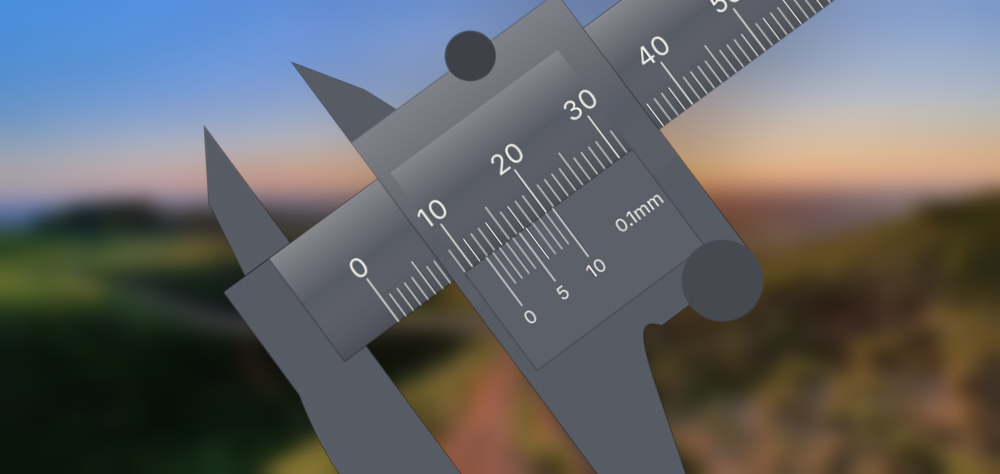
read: {"value": 11.8, "unit": "mm"}
